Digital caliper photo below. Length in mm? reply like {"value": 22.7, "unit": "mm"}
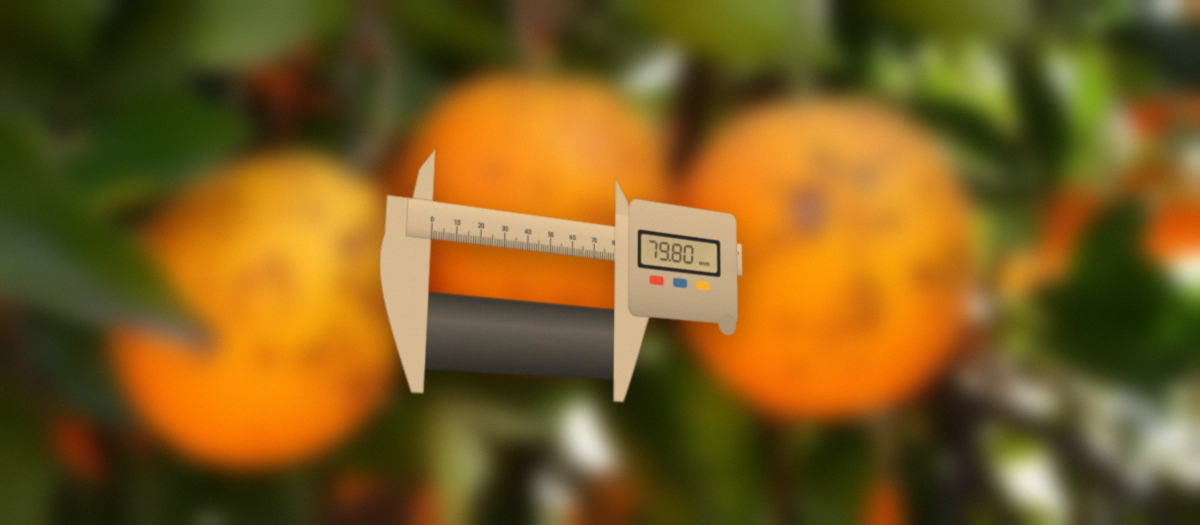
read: {"value": 79.80, "unit": "mm"}
